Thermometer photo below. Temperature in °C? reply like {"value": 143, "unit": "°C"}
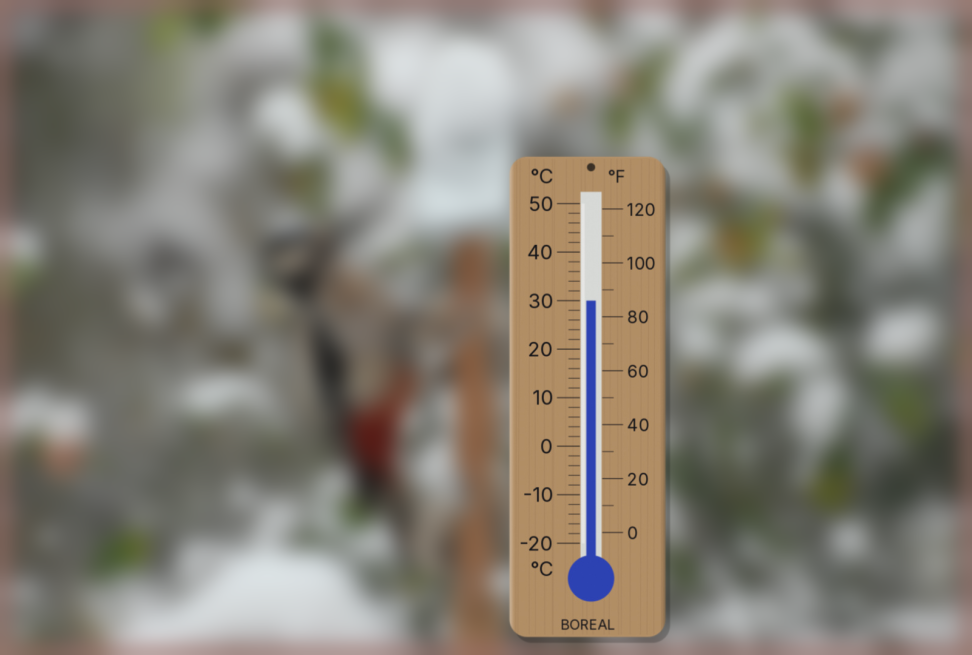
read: {"value": 30, "unit": "°C"}
